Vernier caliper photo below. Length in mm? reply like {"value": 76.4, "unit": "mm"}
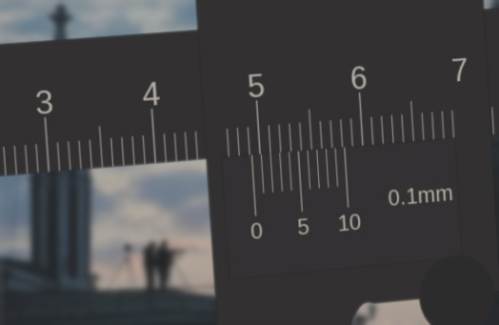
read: {"value": 49.2, "unit": "mm"}
